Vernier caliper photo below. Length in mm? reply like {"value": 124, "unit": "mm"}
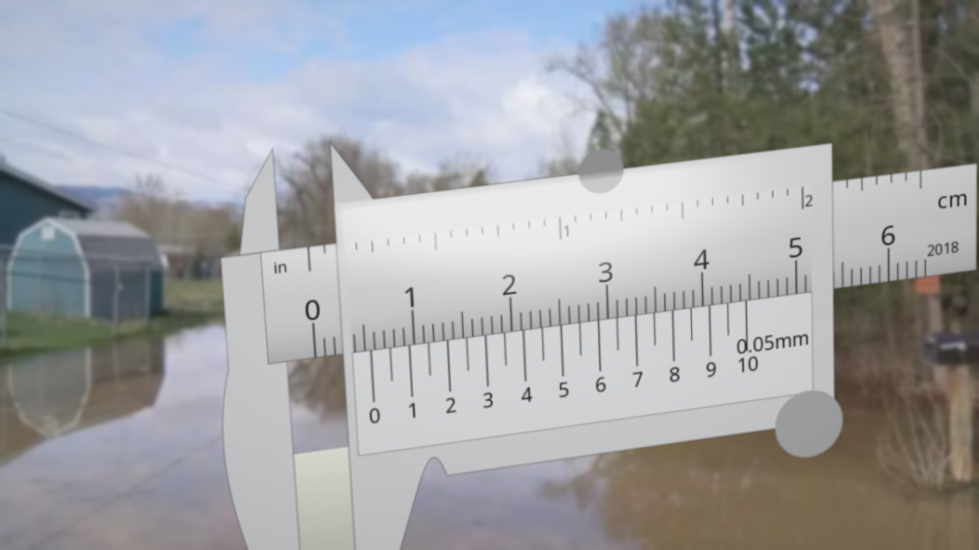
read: {"value": 5.6, "unit": "mm"}
